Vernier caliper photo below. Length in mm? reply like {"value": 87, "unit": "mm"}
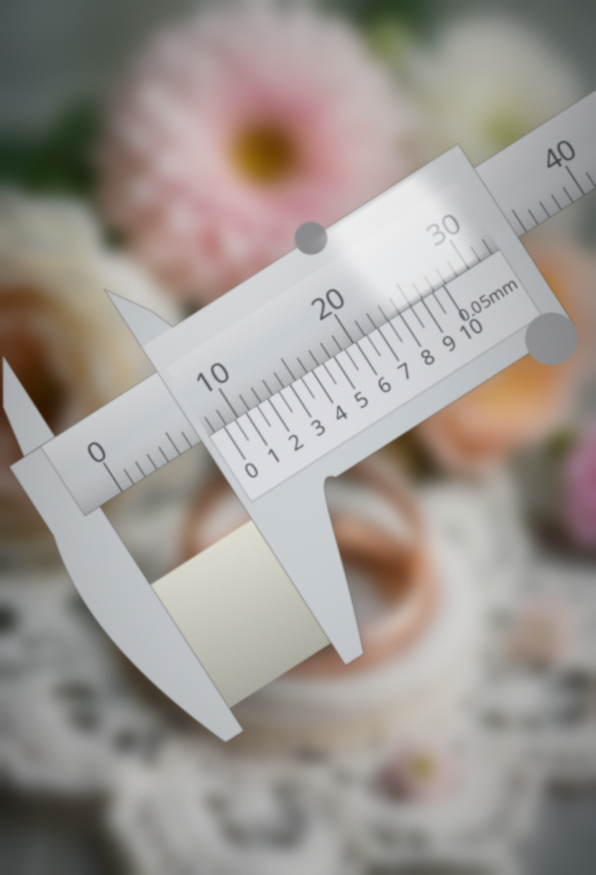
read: {"value": 8.8, "unit": "mm"}
